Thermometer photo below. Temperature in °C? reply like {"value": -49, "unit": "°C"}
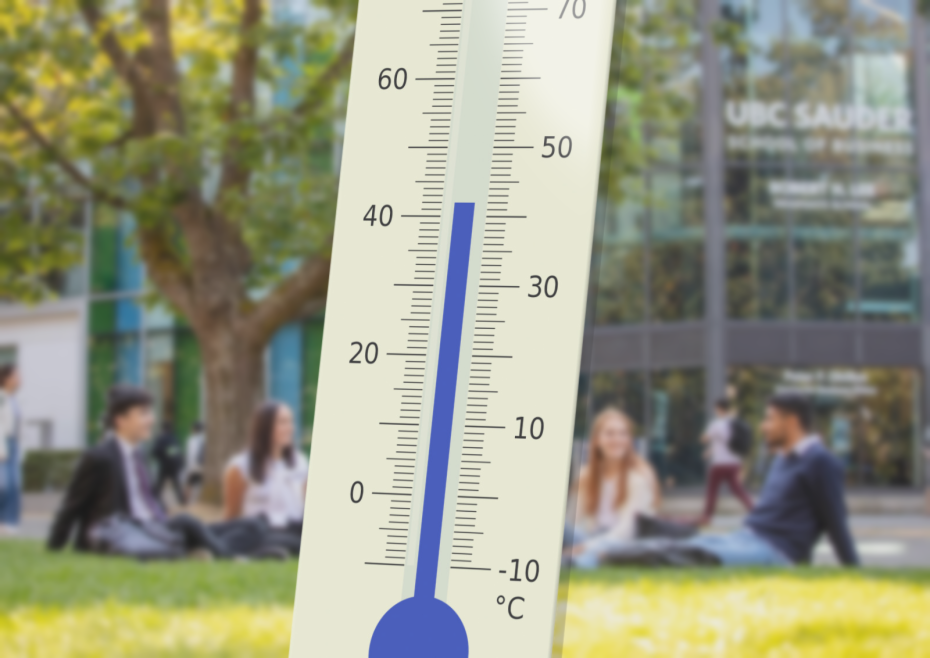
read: {"value": 42, "unit": "°C"}
